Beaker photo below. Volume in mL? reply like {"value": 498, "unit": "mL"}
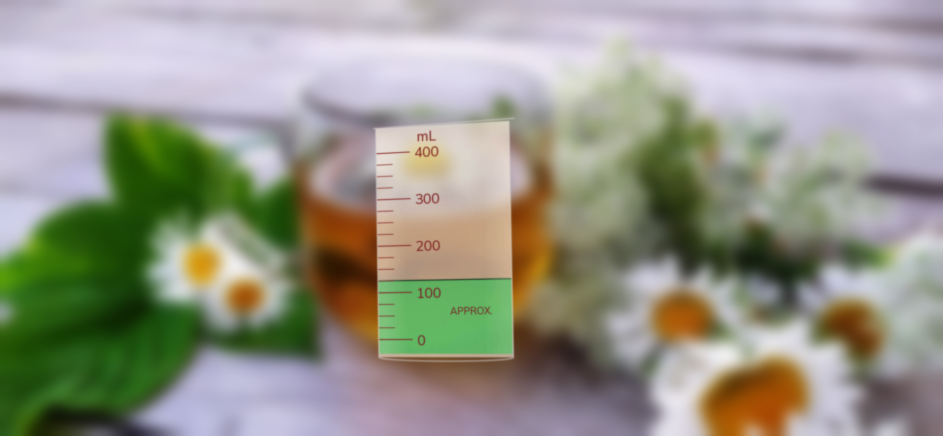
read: {"value": 125, "unit": "mL"}
